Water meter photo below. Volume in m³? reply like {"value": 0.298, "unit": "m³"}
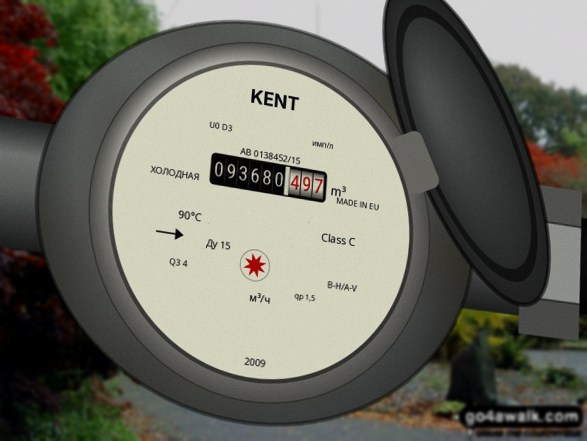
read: {"value": 93680.497, "unit": "m³"}
